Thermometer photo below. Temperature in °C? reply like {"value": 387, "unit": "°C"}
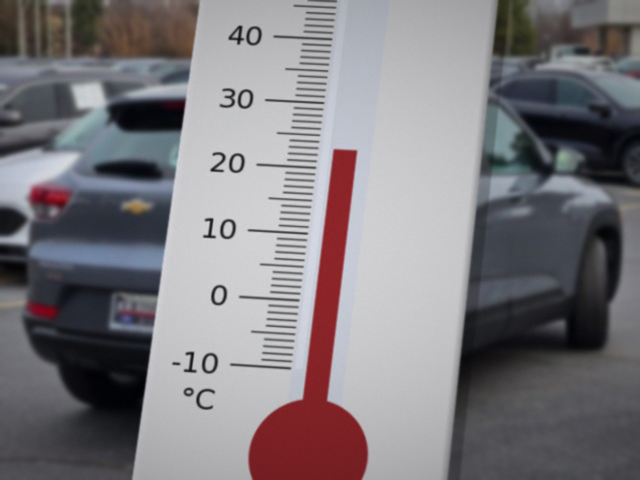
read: {"value": 23, "unit": "°C"}
